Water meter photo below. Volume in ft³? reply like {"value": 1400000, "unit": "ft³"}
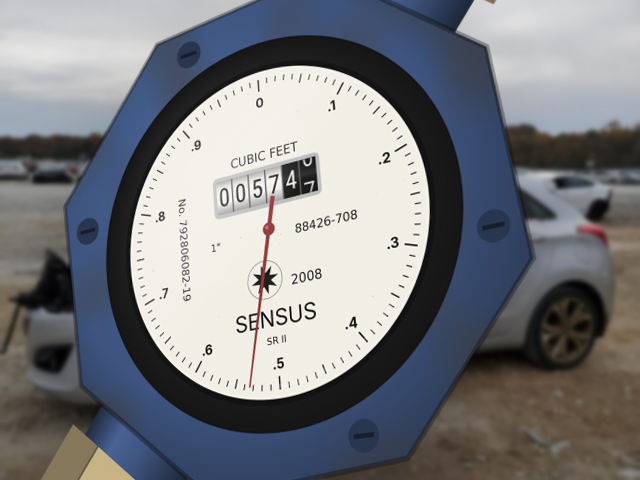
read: {"value": 5746.53, "unit": "ft³"}
